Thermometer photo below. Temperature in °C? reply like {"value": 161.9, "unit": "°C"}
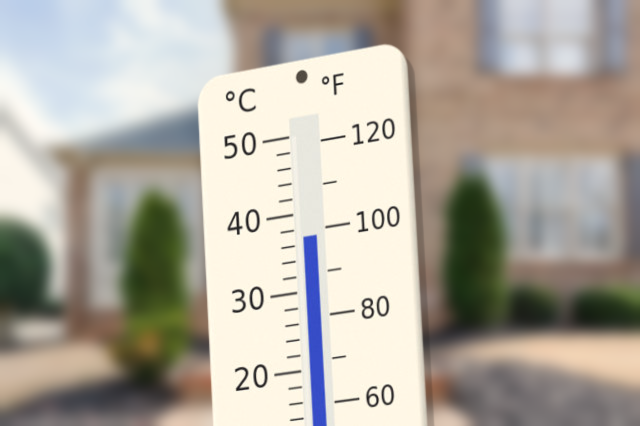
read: {"value": 37, "unit": "°C"}
